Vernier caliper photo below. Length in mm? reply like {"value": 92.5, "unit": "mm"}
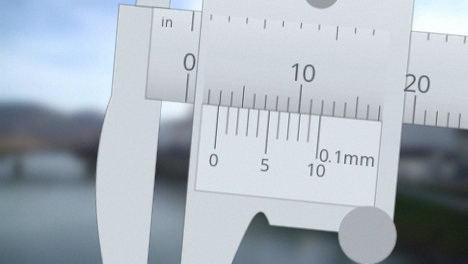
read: {"value": 2.9, "unit": "mm"}
